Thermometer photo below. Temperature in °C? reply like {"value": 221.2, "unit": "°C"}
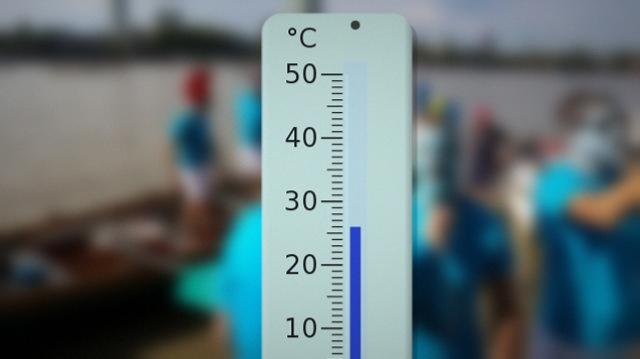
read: {"value": 26, "unit": "°C"}
